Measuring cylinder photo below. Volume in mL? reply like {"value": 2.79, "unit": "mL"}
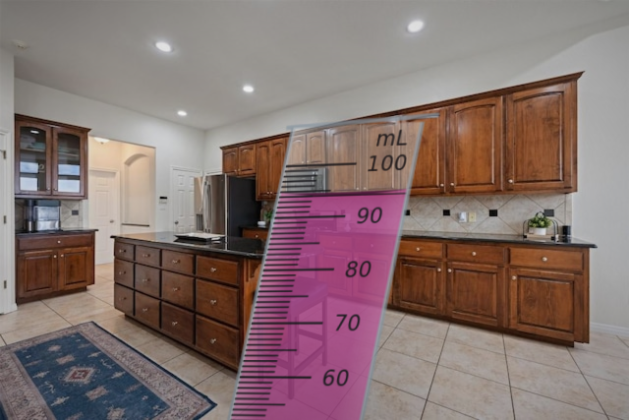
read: {"value": 94, "unit": "mL"}
